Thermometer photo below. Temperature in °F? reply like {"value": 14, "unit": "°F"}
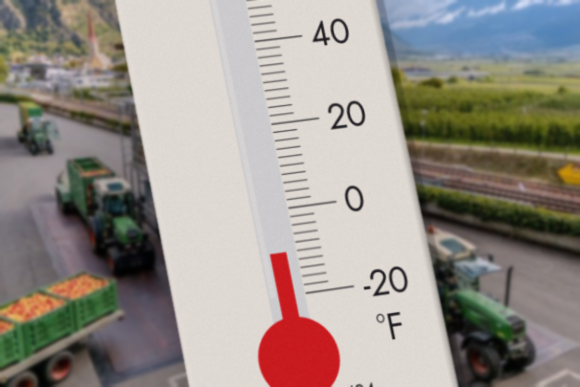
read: {"value": -10, "unit": "°F"}
